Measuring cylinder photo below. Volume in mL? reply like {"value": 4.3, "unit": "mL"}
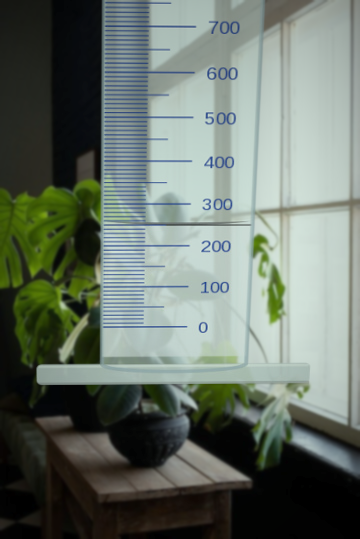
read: {"value": 250, "unit": "mL"}
